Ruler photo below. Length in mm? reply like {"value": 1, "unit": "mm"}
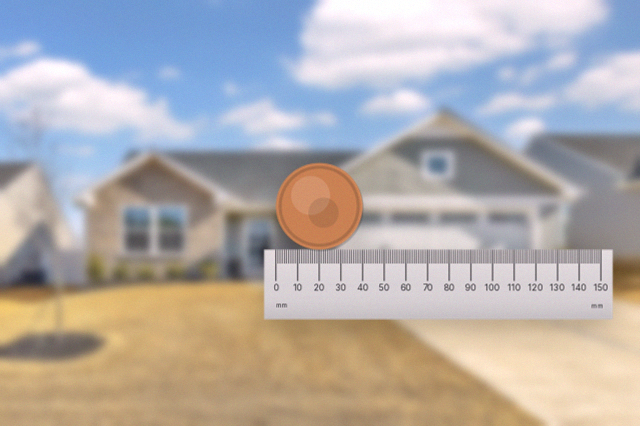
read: {"value": 40, "unit": "mm"}
